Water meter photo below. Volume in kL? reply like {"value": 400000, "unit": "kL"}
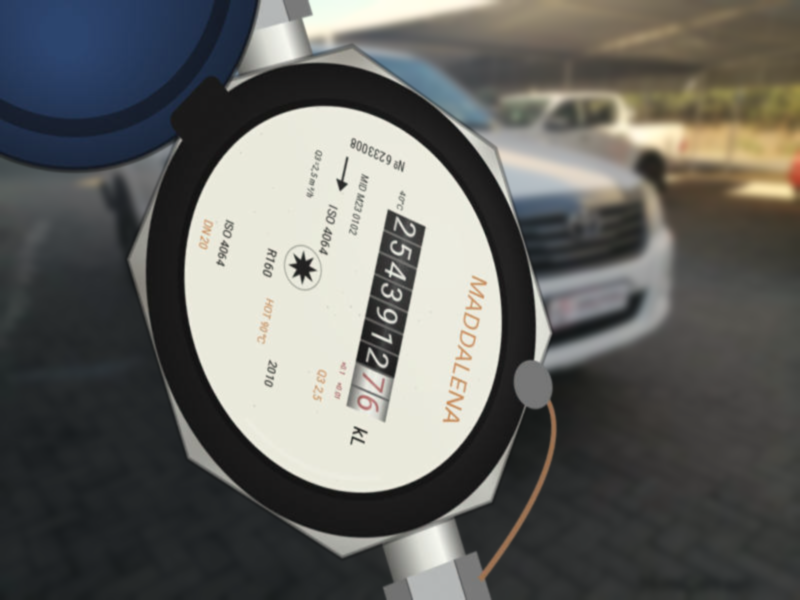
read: {"value": 2543912.76, "unit": "kL"}
